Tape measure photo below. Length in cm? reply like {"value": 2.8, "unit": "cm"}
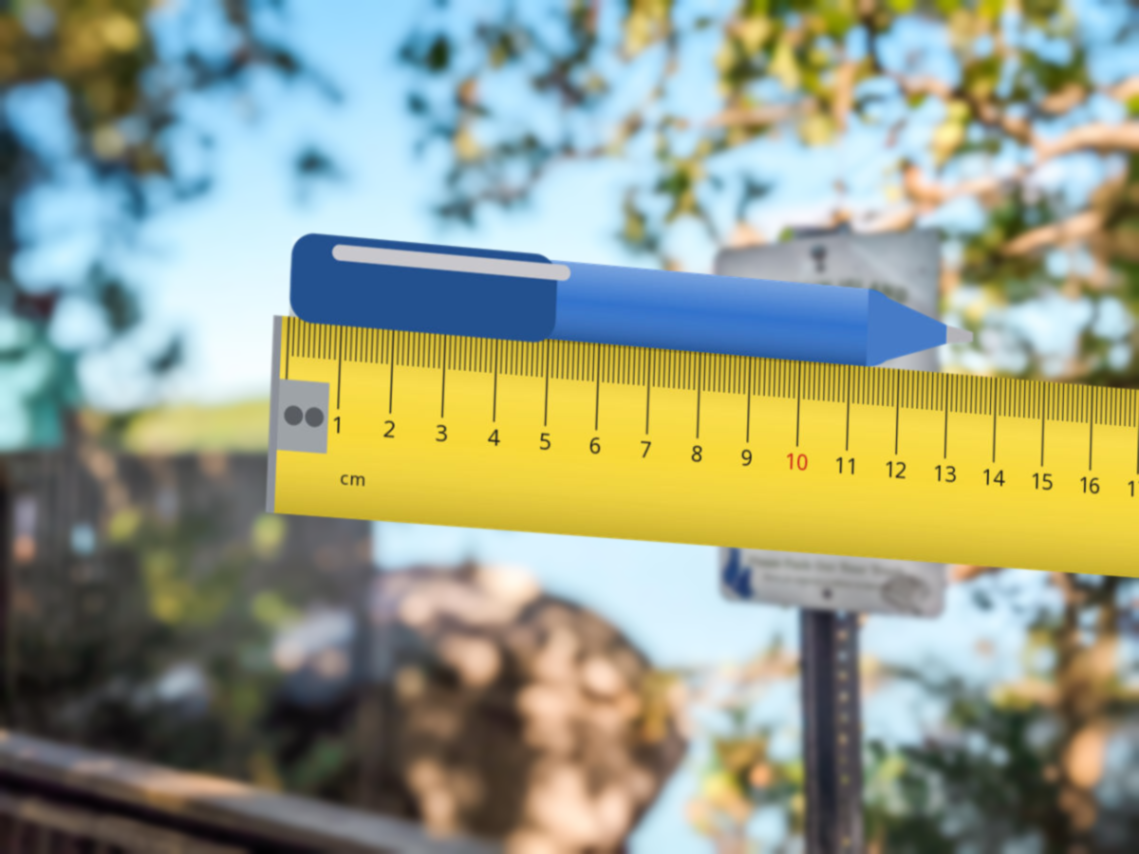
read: {"value": 13.5, "unit": "cm"}
